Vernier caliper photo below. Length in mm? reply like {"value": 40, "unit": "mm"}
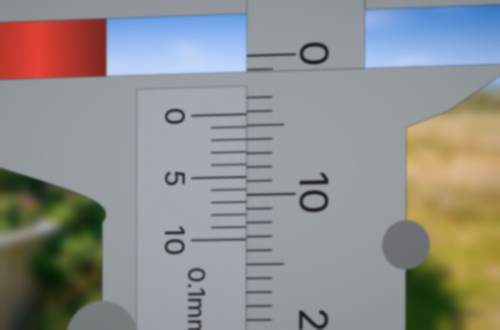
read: {"value": 4.2, "unit": "mm"}
